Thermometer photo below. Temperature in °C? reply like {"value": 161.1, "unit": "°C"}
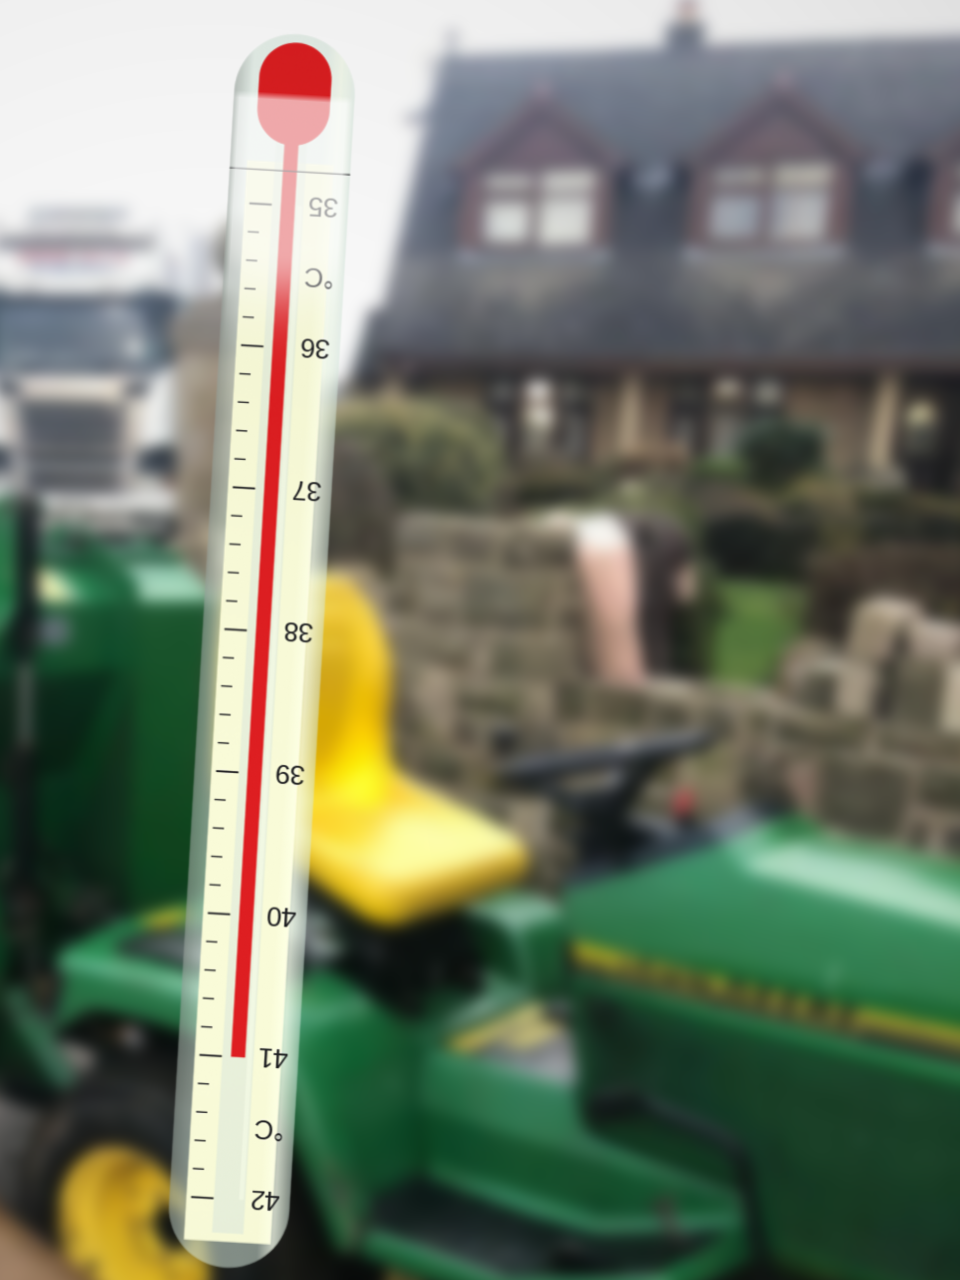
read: {"value": 41, "unit": "°C"}
